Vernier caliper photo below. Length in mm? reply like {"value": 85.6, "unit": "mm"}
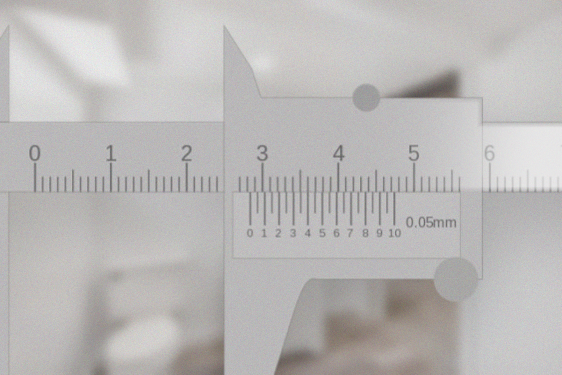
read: {"value": 28.4, "unit": "mm"}
